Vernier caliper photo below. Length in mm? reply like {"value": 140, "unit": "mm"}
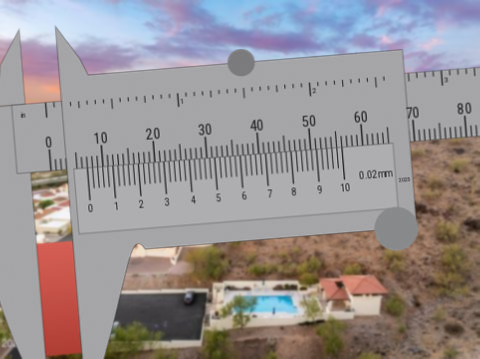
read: {"value": 7.0, "unit": "mm"}
